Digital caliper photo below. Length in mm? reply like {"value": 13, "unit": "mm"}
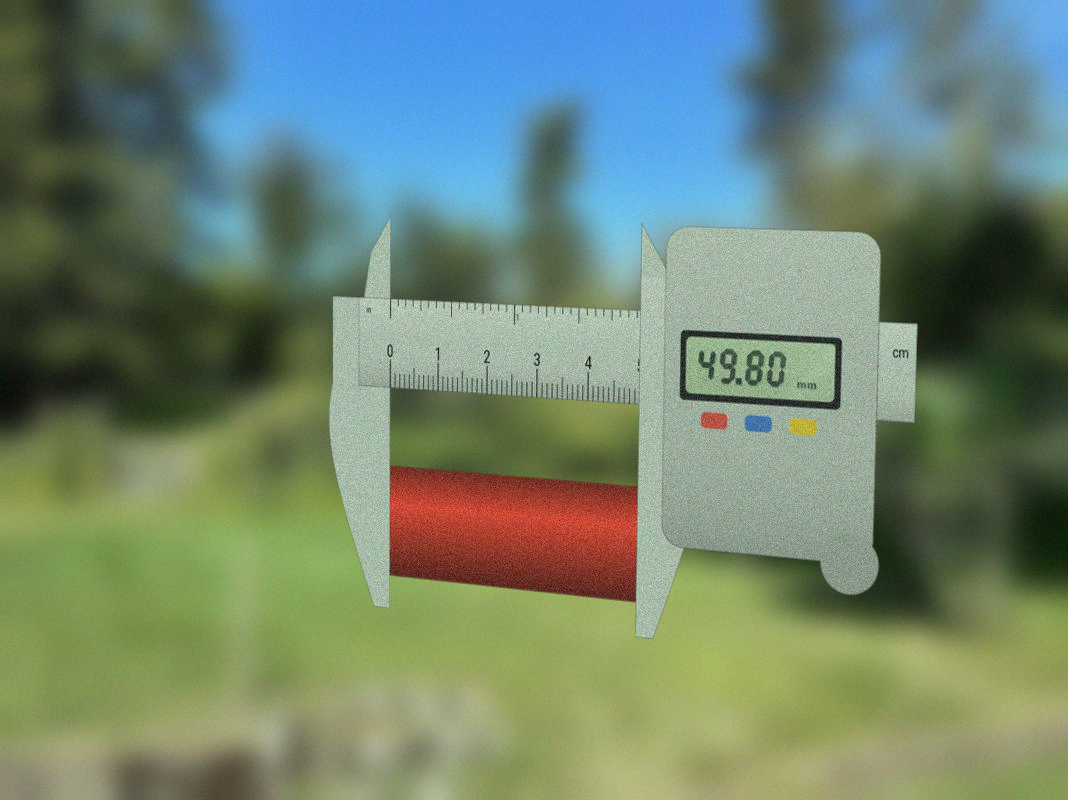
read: {"value": 49.80, "unit": "mm"}
